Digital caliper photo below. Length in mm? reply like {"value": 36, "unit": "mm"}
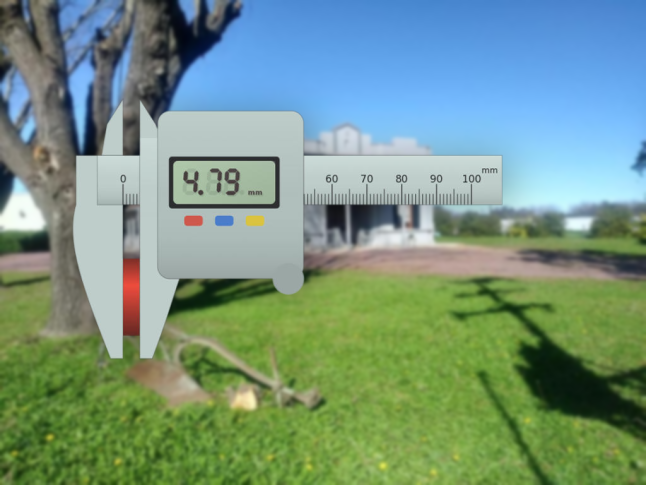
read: {"value": 4.79, "unit": "mm"}
